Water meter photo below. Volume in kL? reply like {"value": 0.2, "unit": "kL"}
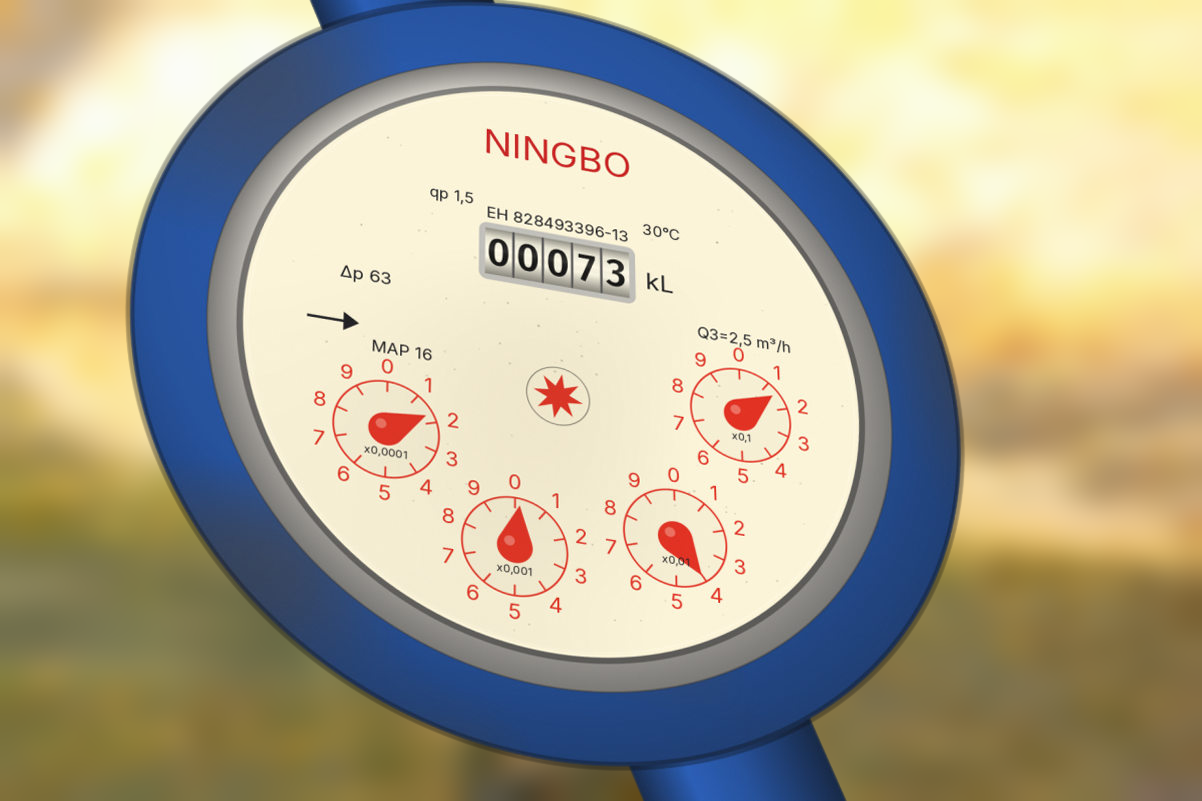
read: {"value": 73.1401, "unit": "kL"}
